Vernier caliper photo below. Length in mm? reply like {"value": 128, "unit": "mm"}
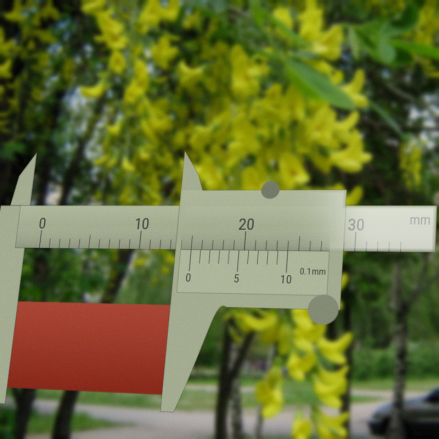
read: {"value": 15.0, "unit": "mm"}
